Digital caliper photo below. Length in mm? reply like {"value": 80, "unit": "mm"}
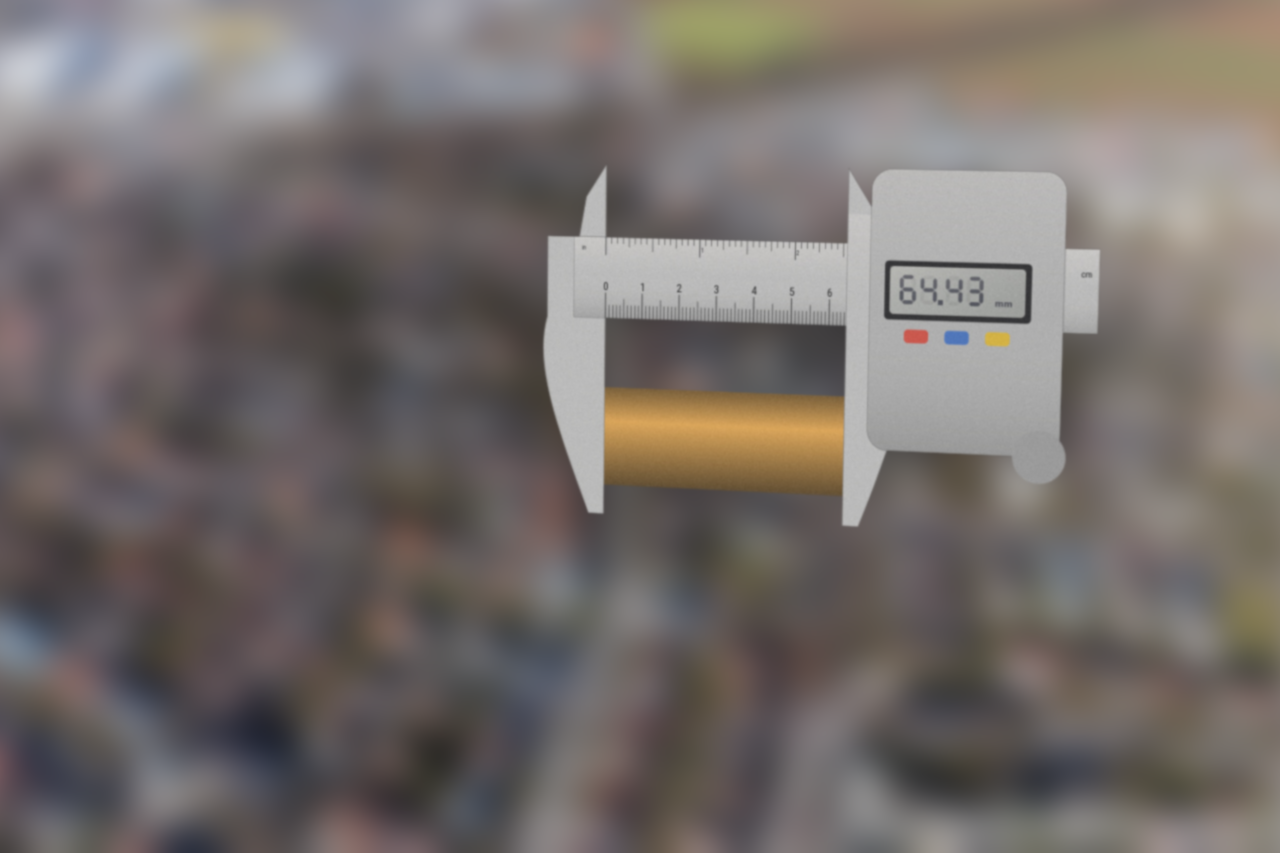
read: {"value": 64.43, "unit": "mm"}
